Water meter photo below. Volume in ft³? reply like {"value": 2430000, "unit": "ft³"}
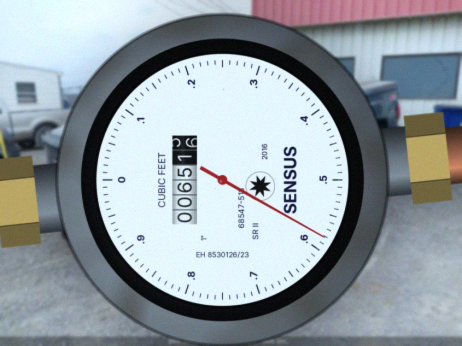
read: {"value": 6515.58, "unit": "ft³"}
